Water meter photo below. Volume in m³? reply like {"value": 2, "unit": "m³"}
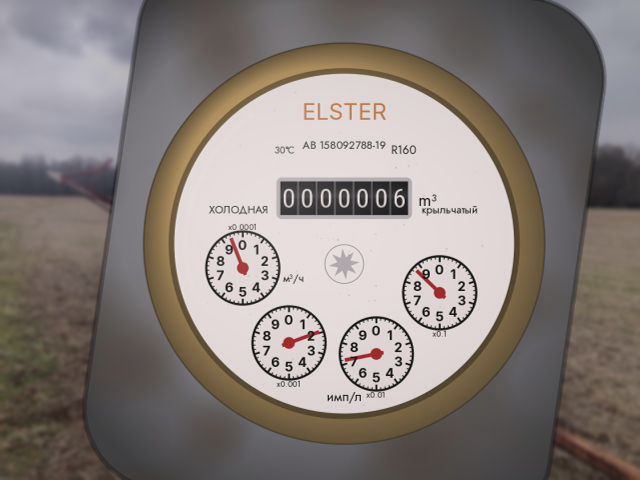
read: {"value": 6.8719, "unit": "m³"}
